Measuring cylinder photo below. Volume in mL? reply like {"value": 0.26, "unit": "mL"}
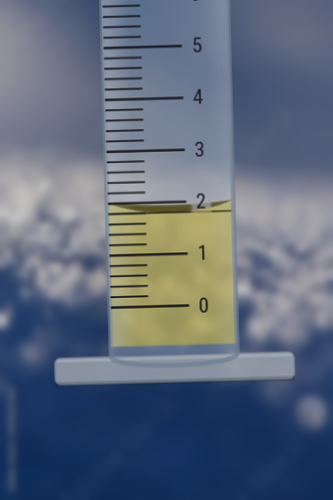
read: {"value": 1.8, "unit": "mL"}
